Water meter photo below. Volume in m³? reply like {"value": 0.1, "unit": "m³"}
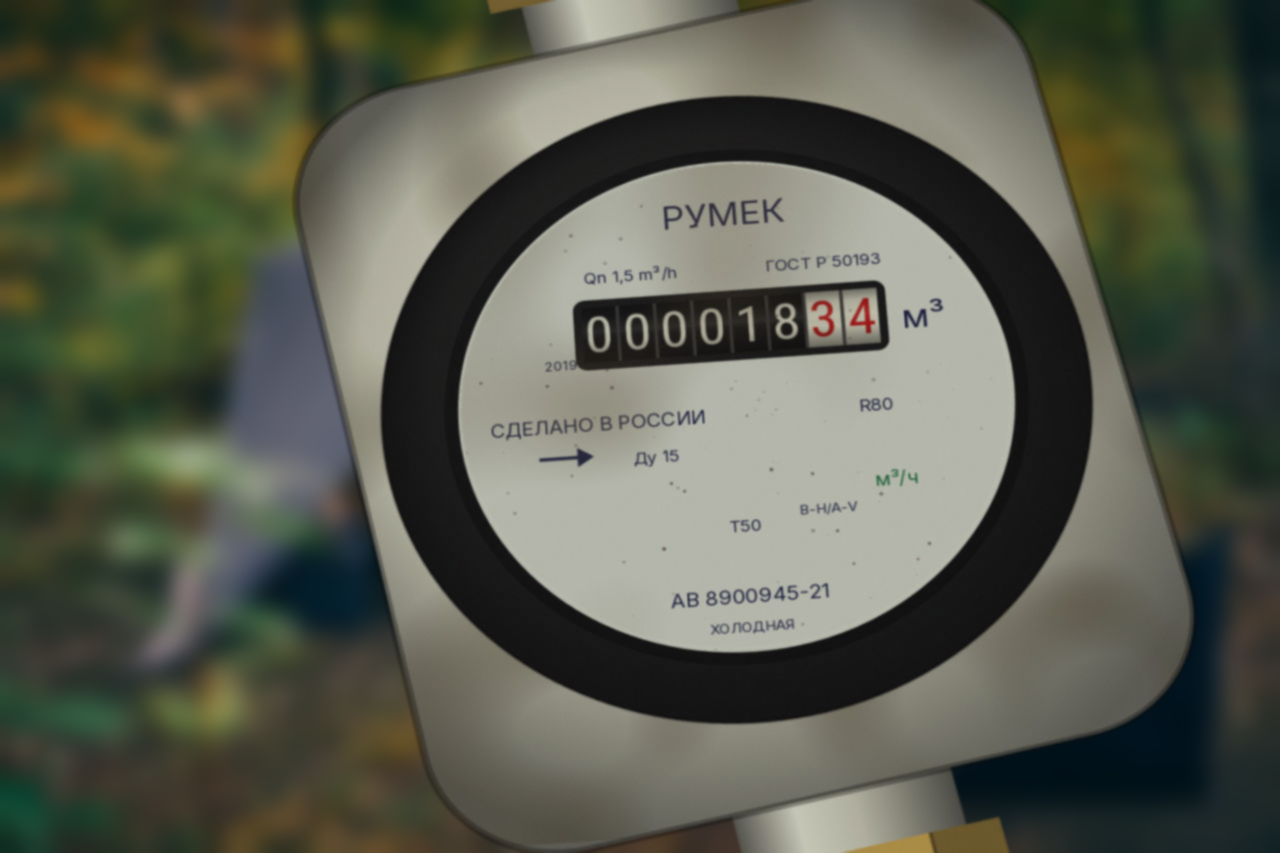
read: {"value": 18.34, "unit": "m³"}
